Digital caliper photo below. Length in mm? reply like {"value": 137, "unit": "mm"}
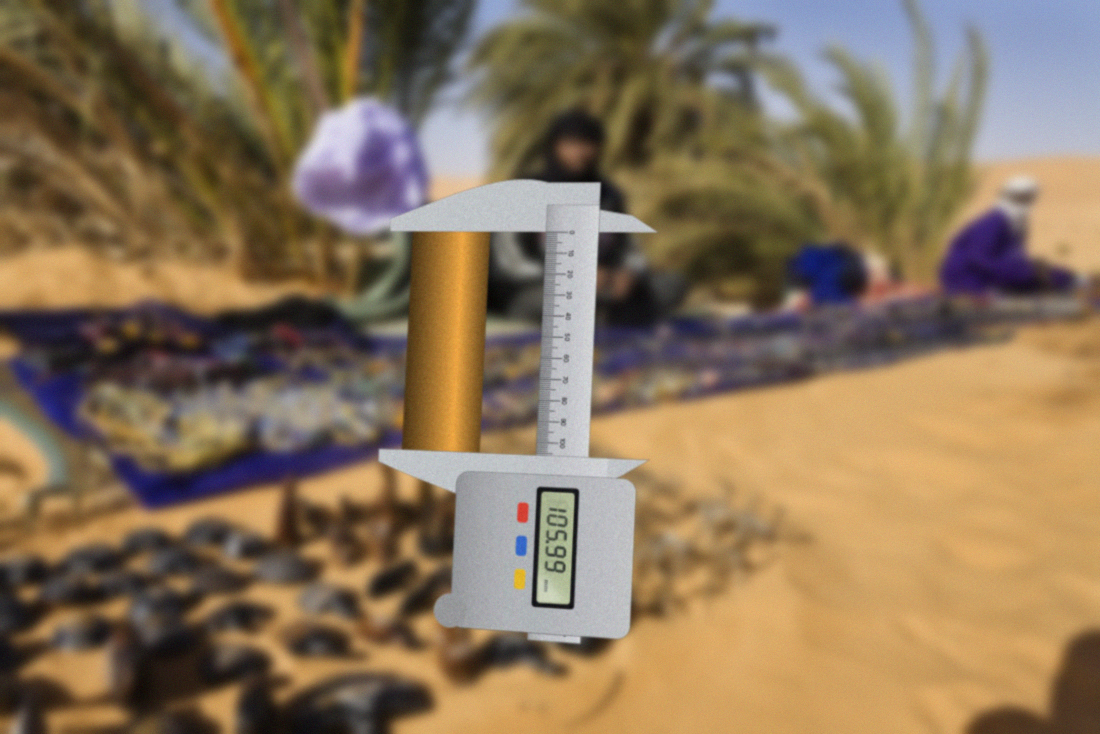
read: {"value": 105.99, "unit": "mm"}
